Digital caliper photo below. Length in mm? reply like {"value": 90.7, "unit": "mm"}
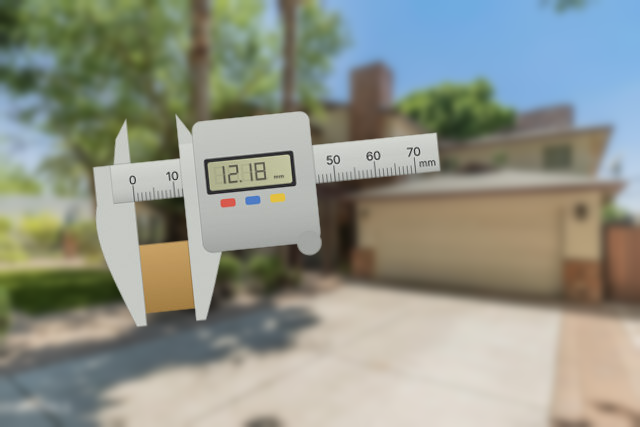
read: {"value": 12.18, "unit": "mm"}
